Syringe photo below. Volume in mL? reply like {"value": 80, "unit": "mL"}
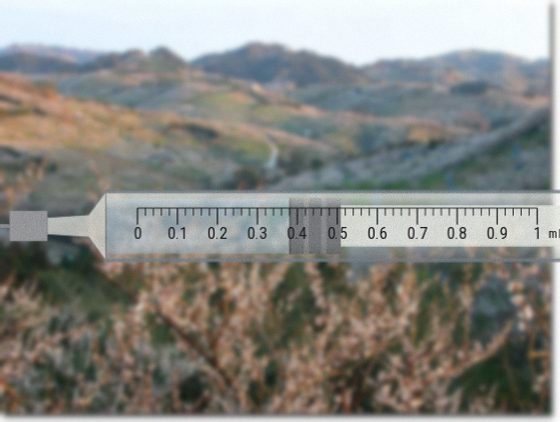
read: {"value": 0.38, "unit": "mL"}
